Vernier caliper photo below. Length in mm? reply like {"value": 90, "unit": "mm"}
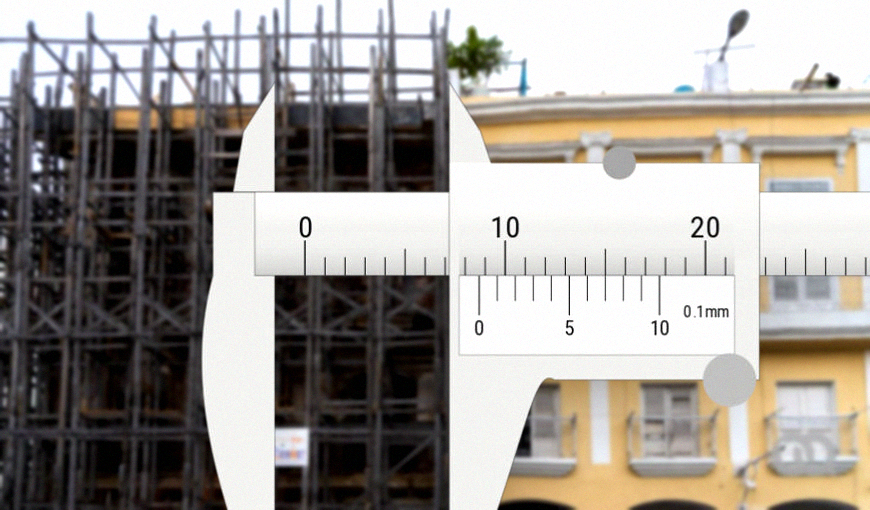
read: {"value": 8.7, "unit": "mm"}
